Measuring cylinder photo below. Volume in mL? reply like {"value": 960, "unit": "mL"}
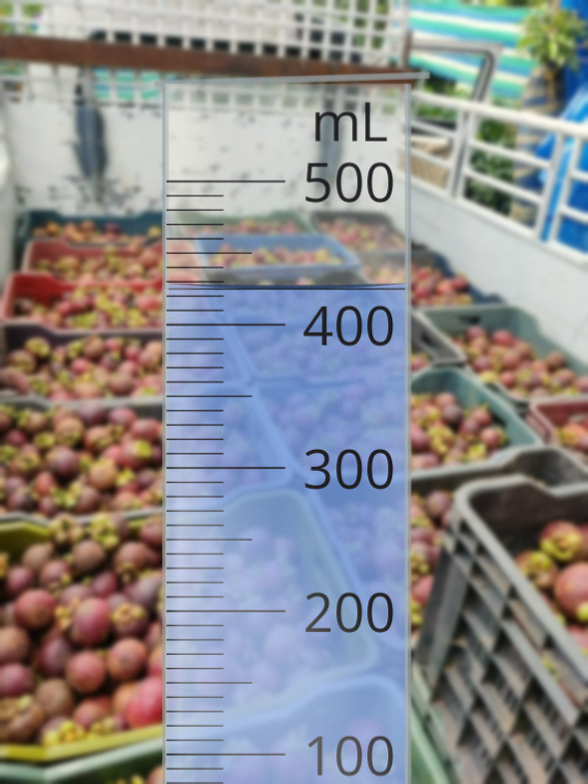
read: {"value": 425, "unit": "mL"}
